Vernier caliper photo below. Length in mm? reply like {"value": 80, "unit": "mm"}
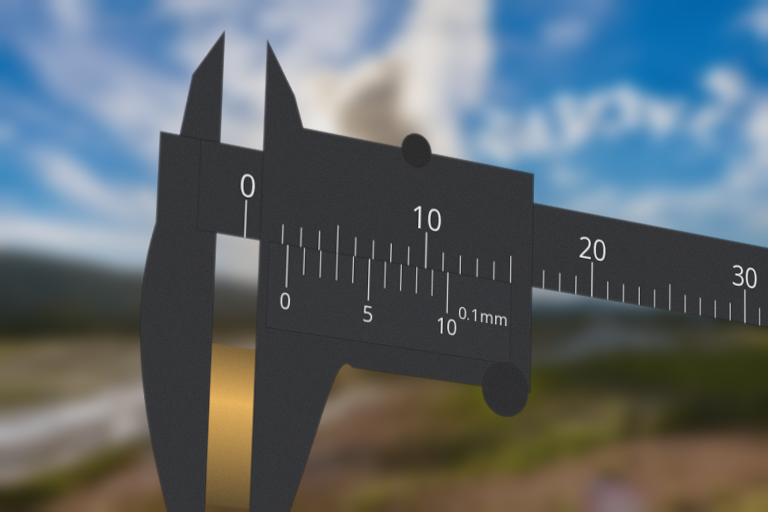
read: {"value": 2.3, "unit": "mm"}
